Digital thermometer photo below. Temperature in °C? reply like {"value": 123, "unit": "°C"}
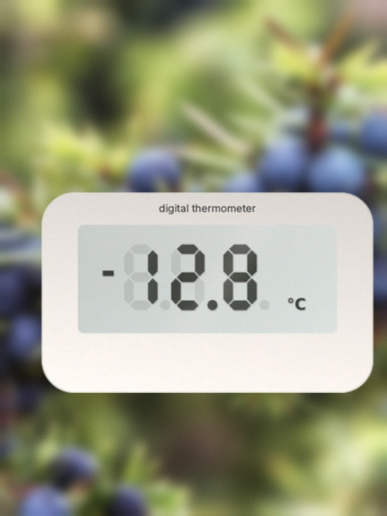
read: {"value": -12.8, "unit": "°C"}
